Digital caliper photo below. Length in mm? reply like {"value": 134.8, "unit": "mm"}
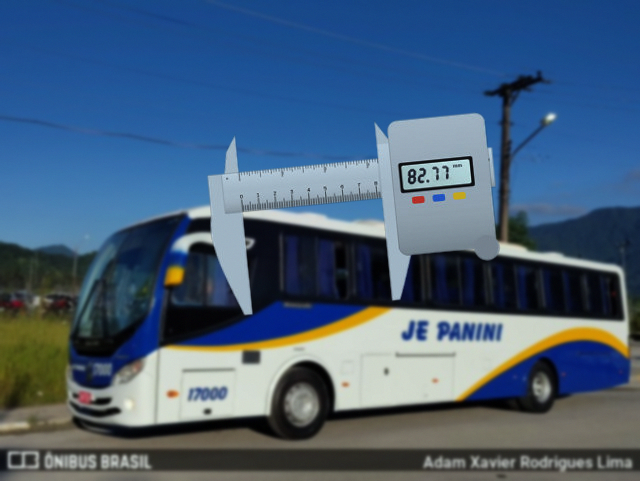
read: {"value": 82.77, "unit": "mm"}
